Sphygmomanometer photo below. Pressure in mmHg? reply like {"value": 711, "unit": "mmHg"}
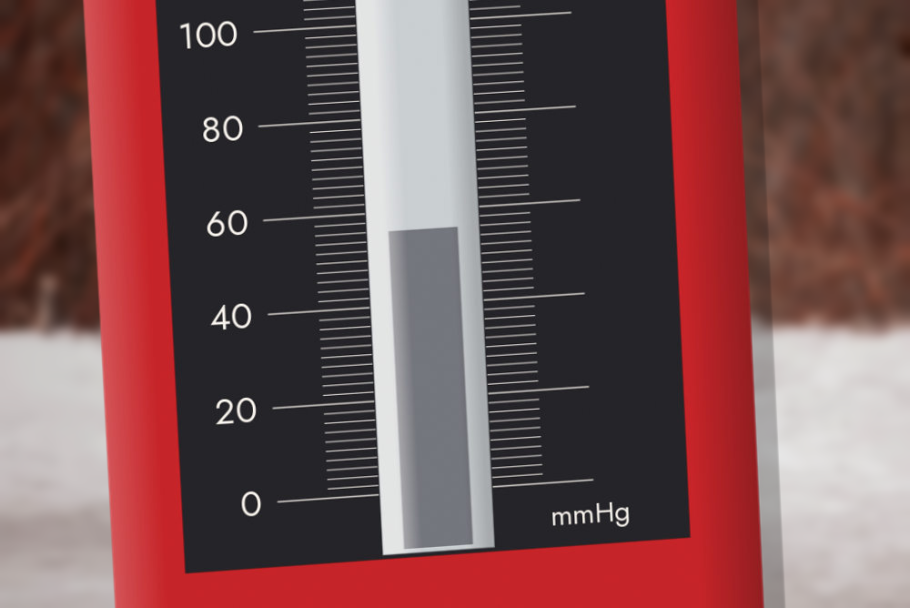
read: {"value": 56, "unit": "mmHg"}
